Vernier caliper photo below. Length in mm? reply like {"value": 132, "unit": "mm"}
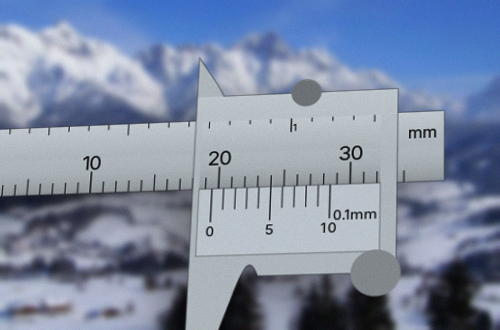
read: {"value": 19.5, "unit": "mm"}
